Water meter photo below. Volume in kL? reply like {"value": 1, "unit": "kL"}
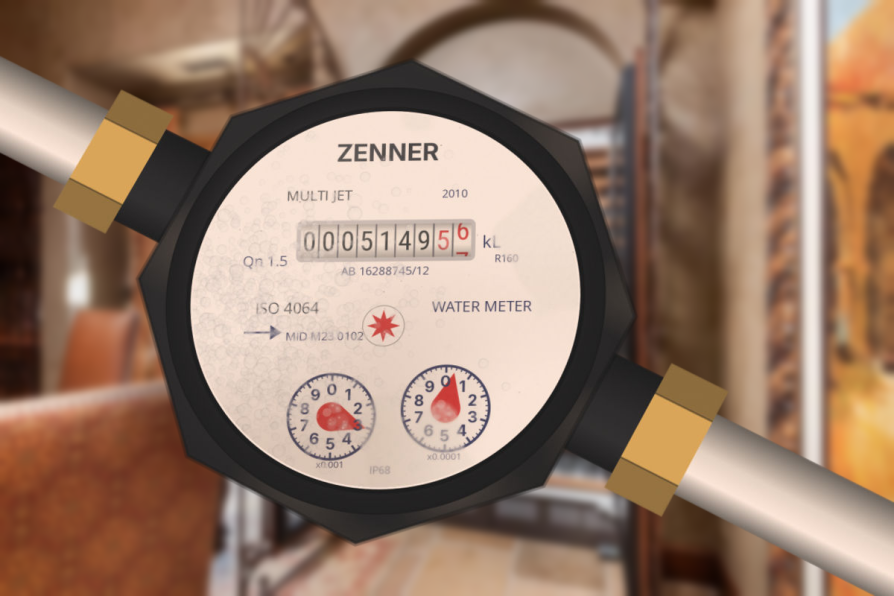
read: {"value": 5149.5630, "unit": "kL"}
